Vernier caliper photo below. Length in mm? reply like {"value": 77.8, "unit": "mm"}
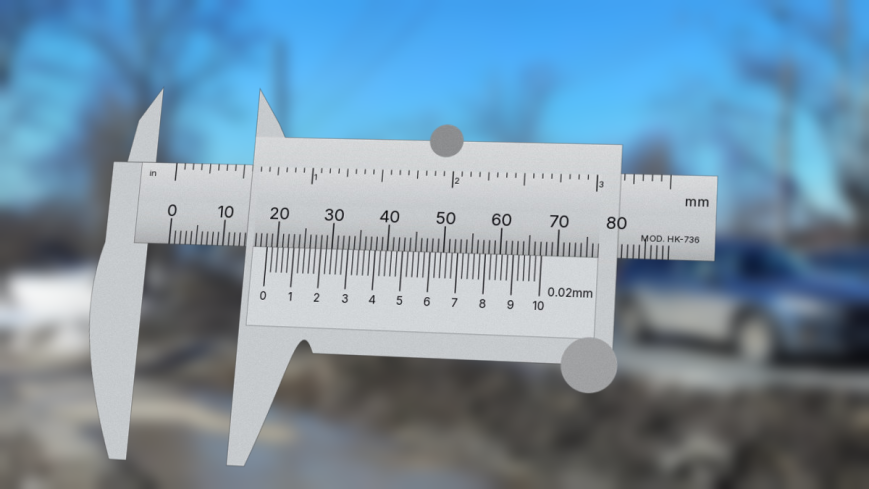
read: {"value": 18.2, "unit": "mm"}
